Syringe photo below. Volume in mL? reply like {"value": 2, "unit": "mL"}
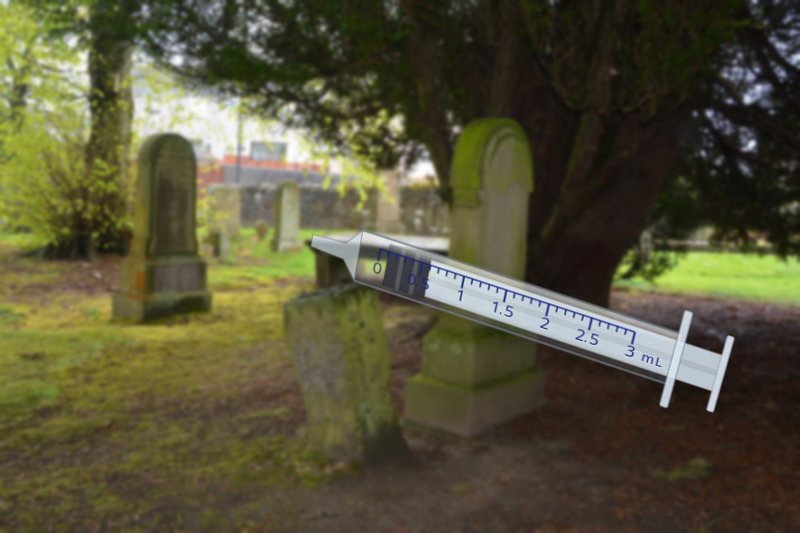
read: {"value": 0.1, "unit": "mL"}
